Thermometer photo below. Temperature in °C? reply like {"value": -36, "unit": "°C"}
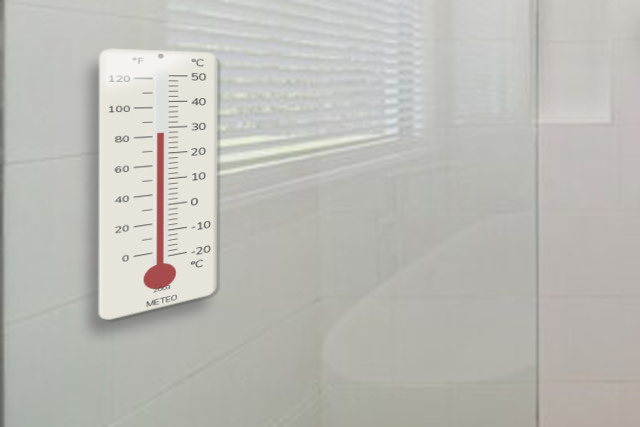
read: {"value": 28, "unit": "°C"}
